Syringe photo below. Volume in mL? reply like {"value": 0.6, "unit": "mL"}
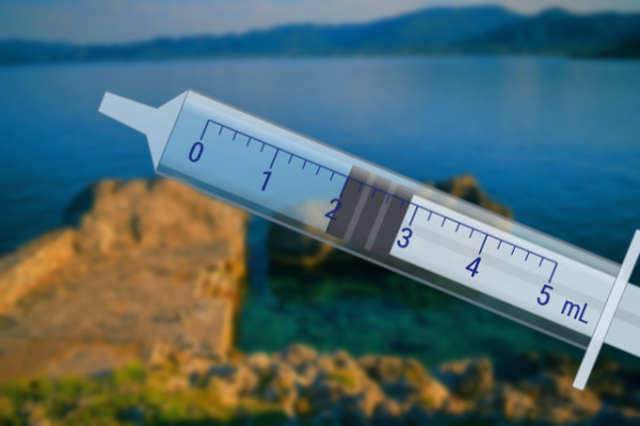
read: {"value": 2, "unit": "mL"}
